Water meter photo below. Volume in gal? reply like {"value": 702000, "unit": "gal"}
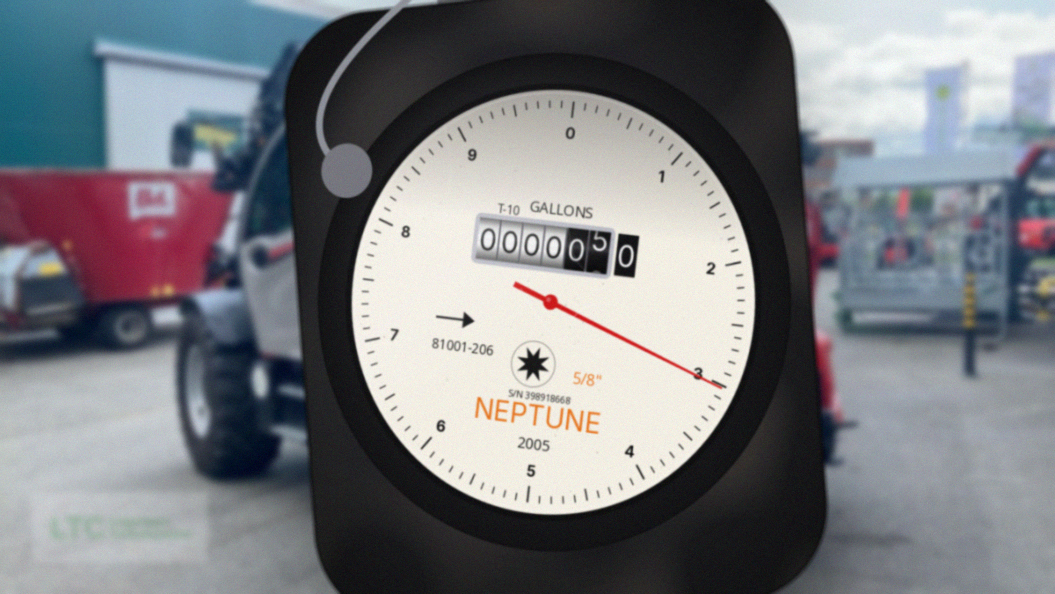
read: {"value": 53.0, "unit": "gal"}
